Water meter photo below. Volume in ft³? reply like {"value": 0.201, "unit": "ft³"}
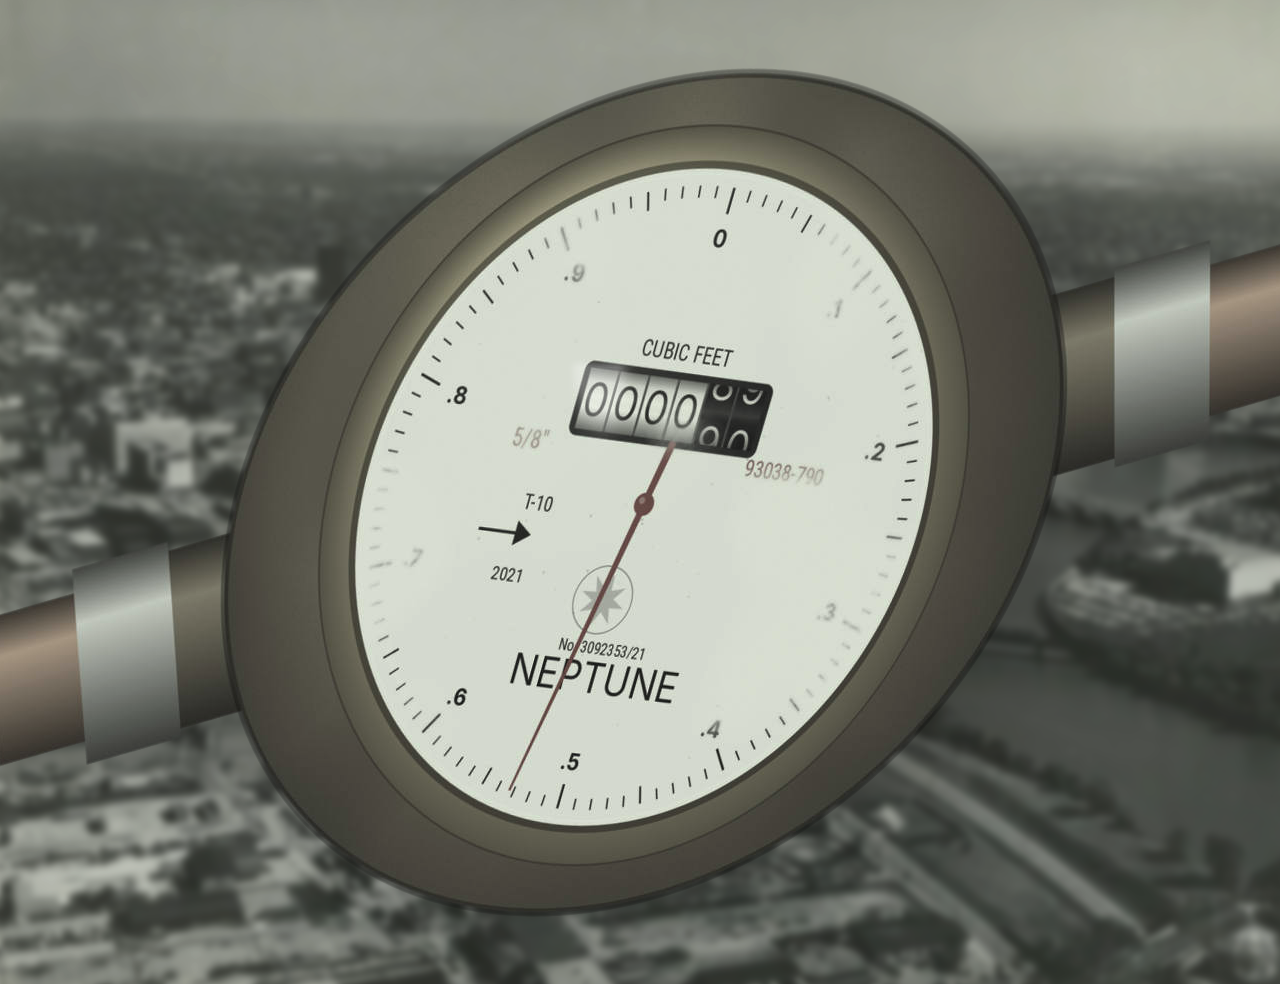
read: {"value": 89.53, "unit": "ft³"}
